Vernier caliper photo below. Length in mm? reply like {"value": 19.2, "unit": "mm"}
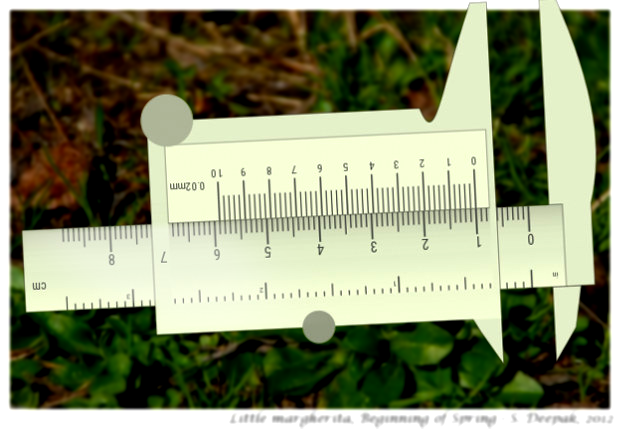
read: {"value": 10.0, "unit": "mm"}
